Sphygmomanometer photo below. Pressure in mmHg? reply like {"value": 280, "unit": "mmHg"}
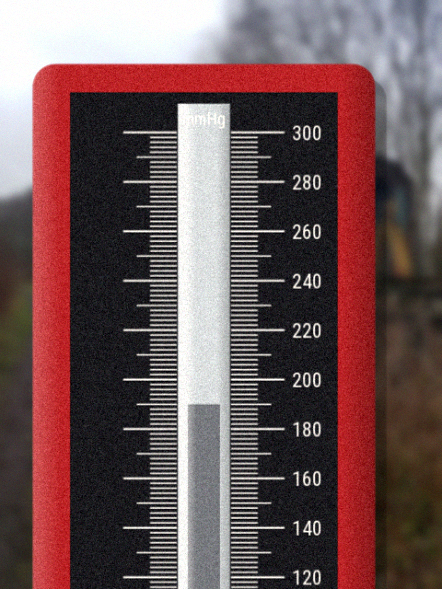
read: {"value": 190, "unit": "mmHg"}
